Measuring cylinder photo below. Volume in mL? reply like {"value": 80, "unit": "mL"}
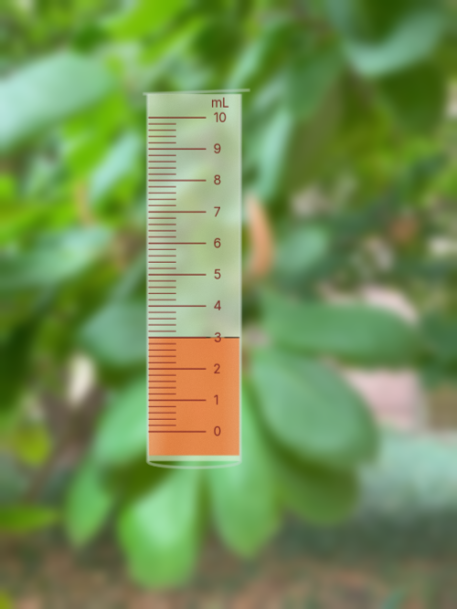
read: {"value": 3, "unit": "mL"}
